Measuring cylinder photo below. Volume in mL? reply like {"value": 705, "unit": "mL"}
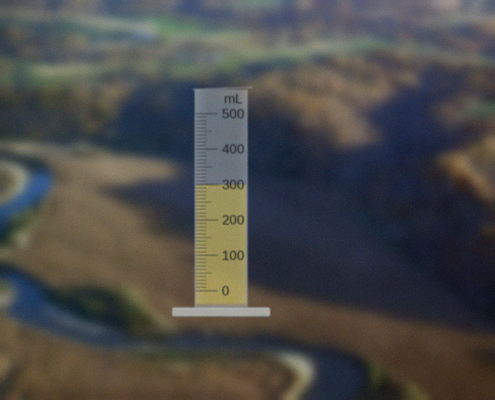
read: {"value": 300, "unit": "mL"}
